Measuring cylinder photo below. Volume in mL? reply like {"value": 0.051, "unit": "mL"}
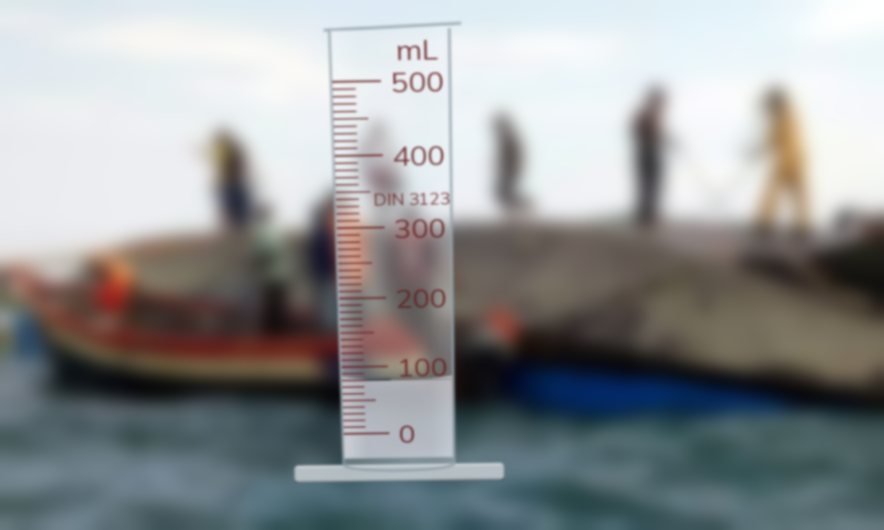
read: {"value": 80, "unit": "mL"}
